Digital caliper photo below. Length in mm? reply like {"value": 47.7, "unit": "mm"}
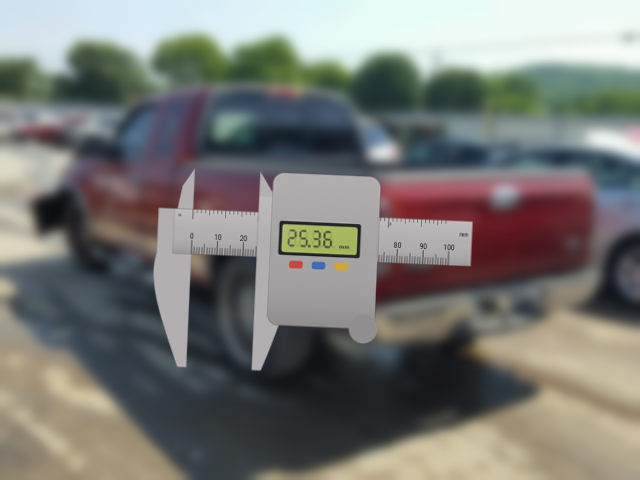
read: {"value": 25.36, "unit": "mm"}
